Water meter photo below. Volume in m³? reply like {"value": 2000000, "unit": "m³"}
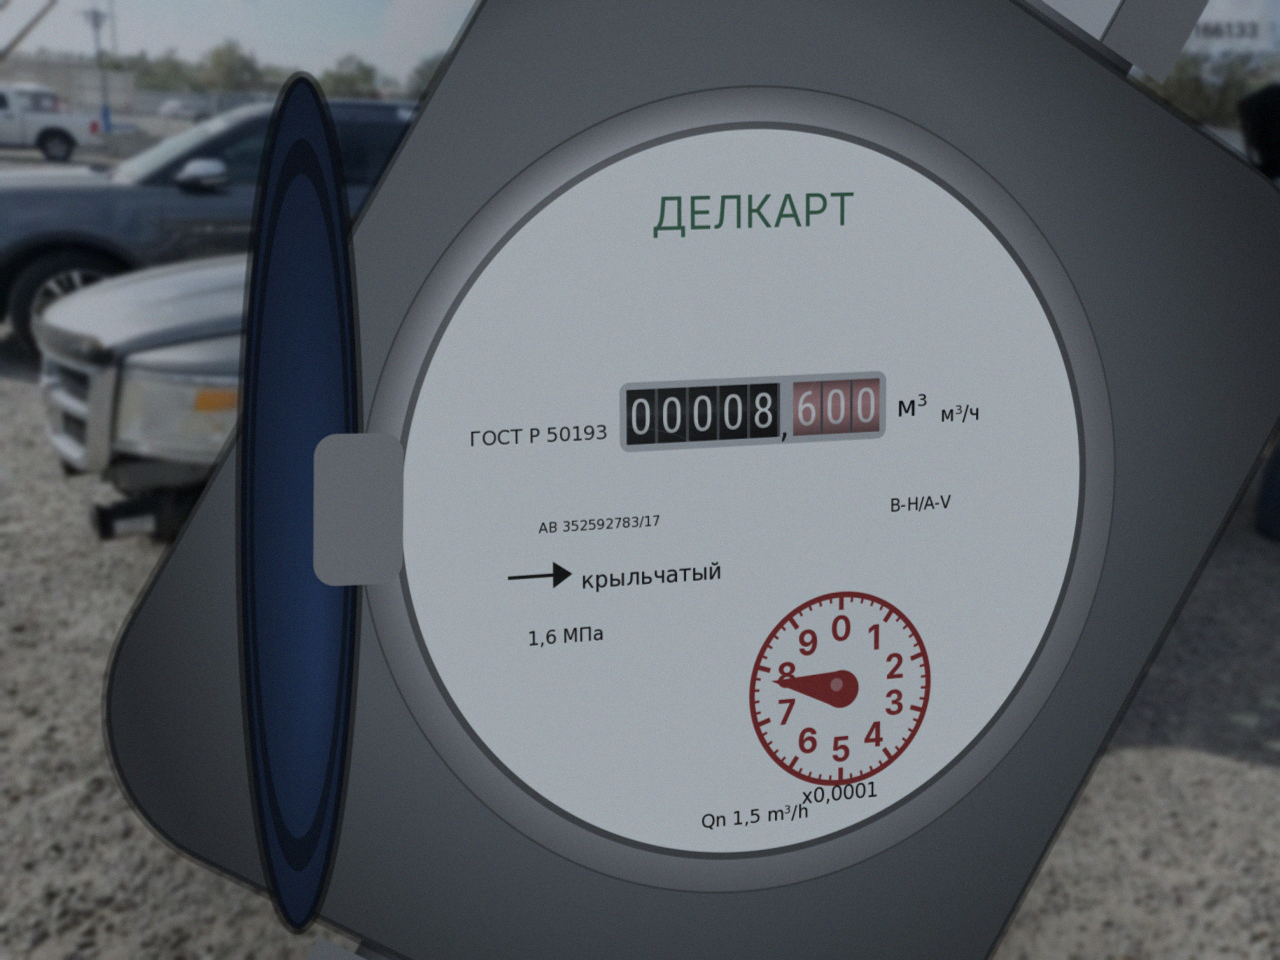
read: {"value": 8.6007, "unit": "m³"}
